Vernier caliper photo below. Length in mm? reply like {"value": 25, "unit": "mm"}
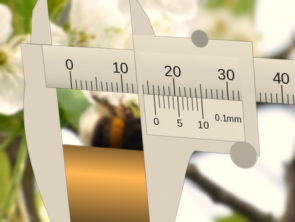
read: {"value": 16.0, "unit": "mm"}
